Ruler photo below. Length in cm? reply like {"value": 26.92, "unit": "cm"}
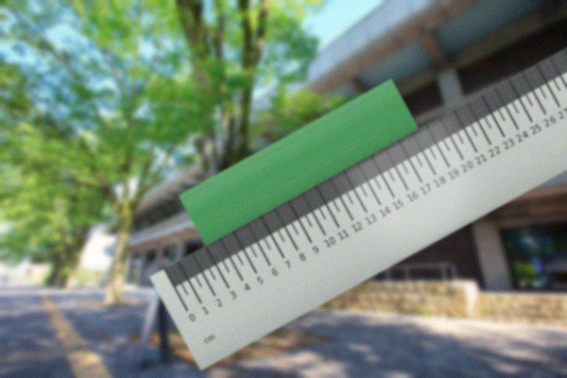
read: {"value": 15.5, "unit": "cm"}
